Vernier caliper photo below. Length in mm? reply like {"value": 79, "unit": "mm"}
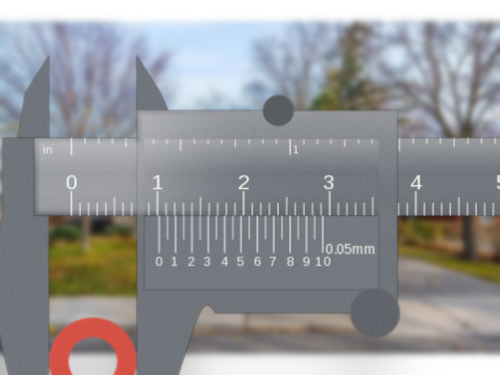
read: {"value": 10.2, "unit": "mm"}
